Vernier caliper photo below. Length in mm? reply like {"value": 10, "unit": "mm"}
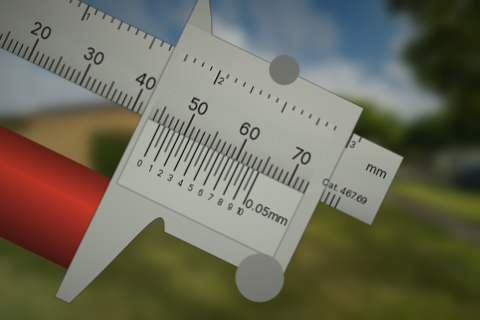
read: {"value": 45.4, "unit": "mm"}
